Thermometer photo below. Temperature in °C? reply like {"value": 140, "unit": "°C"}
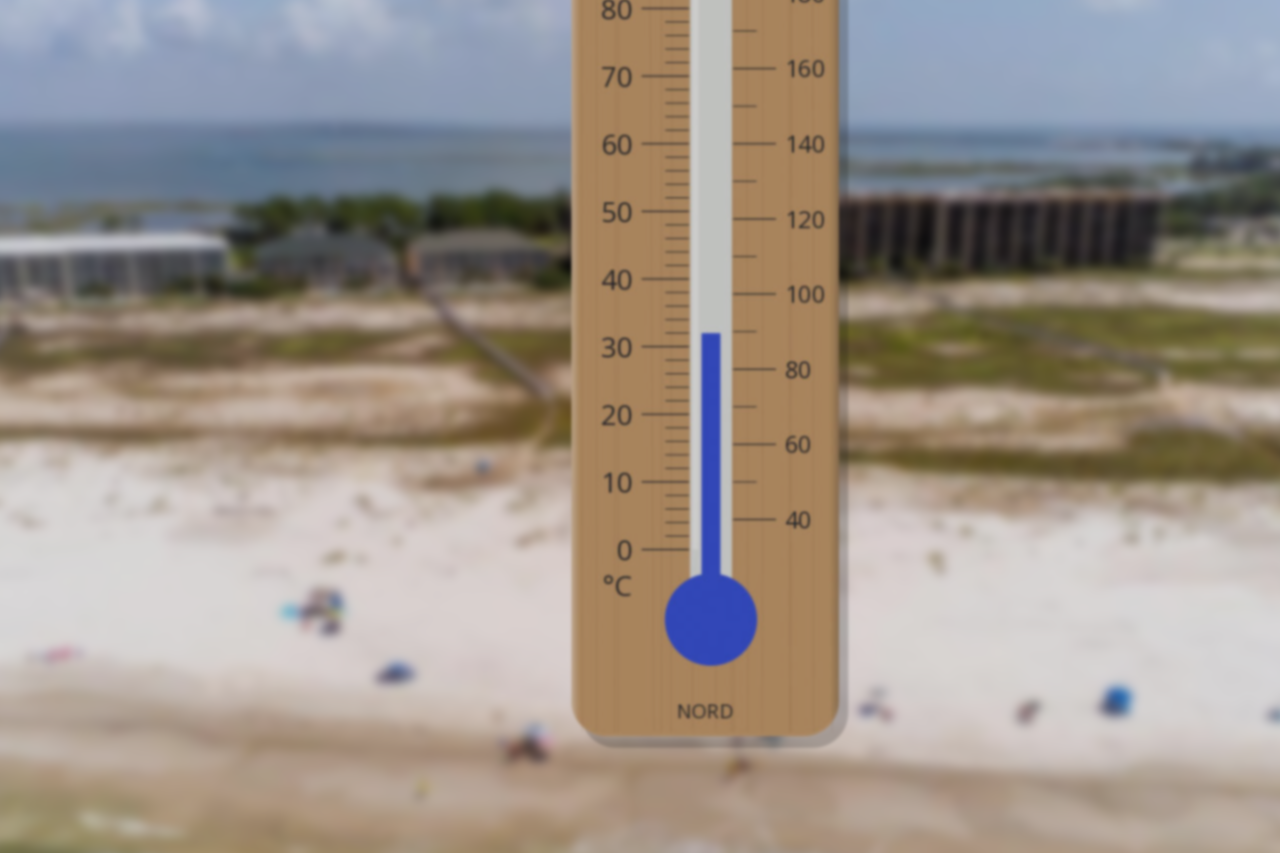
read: {"value": 32, "unit": "°C"}
